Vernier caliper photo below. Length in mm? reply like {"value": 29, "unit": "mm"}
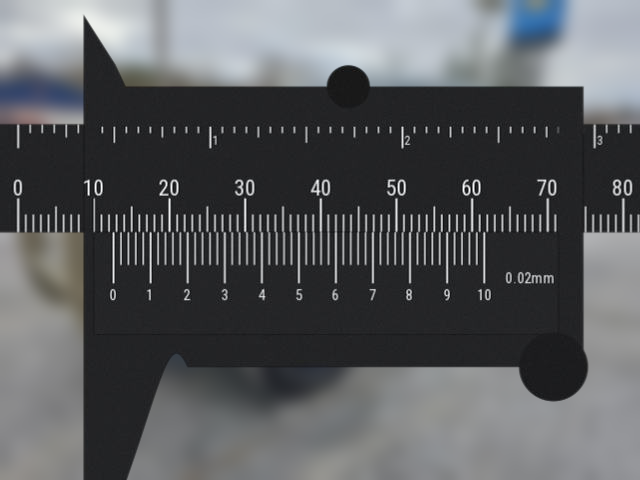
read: {"value": 12.6, "unit": "mm"}
